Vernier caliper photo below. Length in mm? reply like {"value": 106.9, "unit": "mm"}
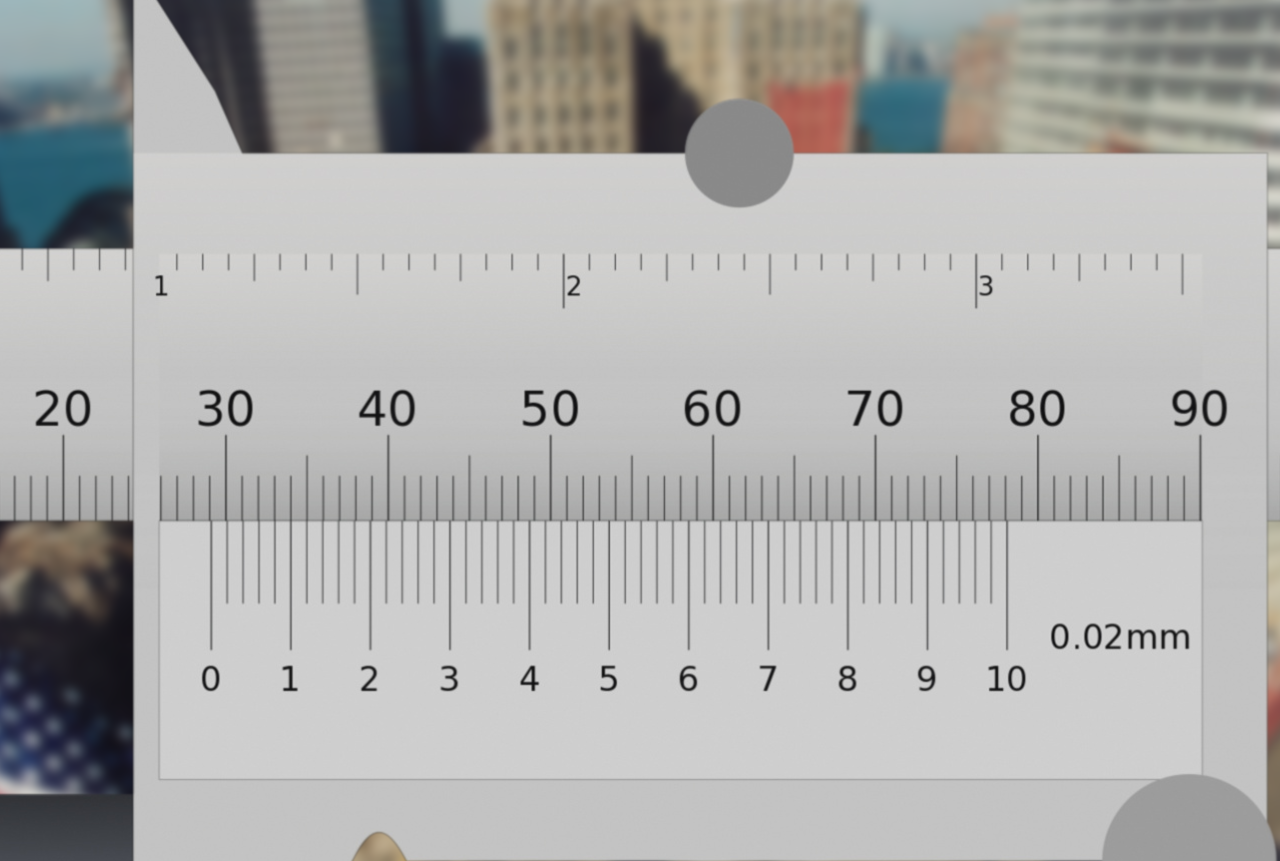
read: {"value": 29.1, "unit": "mm"}
